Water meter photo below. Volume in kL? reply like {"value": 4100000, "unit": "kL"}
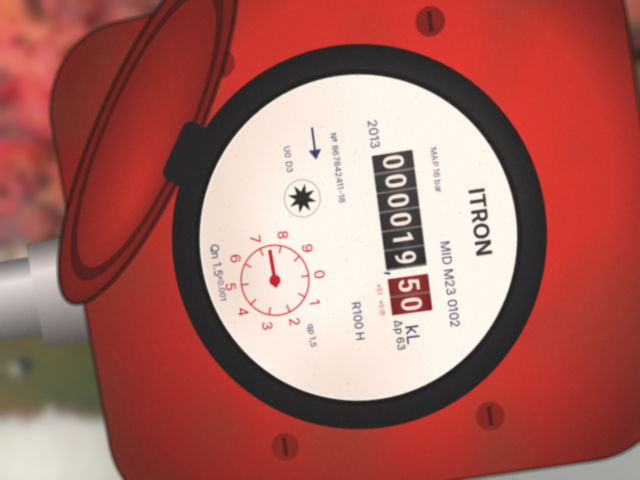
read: {"value": 19.507, "unit": "kL"}
